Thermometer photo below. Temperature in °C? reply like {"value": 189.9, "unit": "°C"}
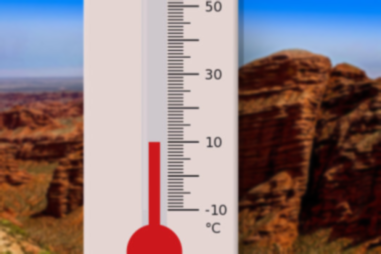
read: {"value": 10, "unit": "°C"}
